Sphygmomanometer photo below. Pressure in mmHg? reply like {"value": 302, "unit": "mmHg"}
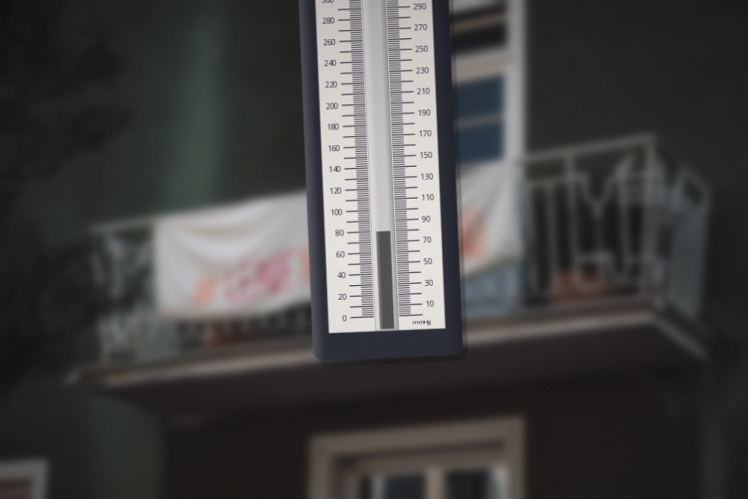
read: {"value": 80, "unit": "mmHg"}
